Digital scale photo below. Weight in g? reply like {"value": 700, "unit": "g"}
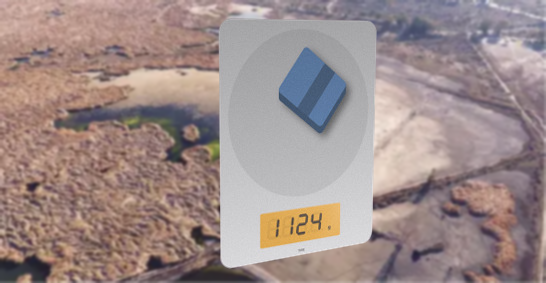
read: {"value": 1124, "unit": "g"}
